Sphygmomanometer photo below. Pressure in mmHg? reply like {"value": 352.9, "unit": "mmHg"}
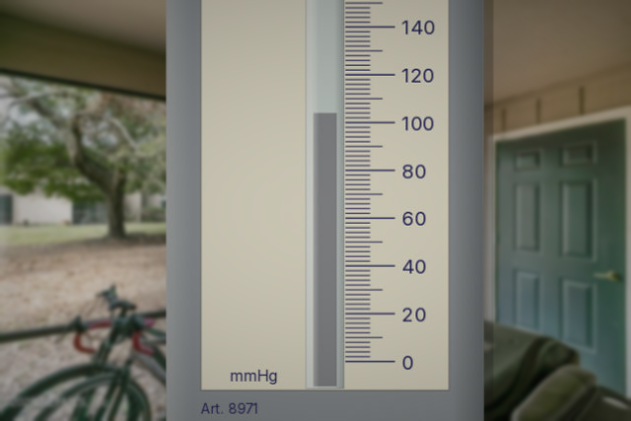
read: {"value": 104, "unit": "mmHg"}
